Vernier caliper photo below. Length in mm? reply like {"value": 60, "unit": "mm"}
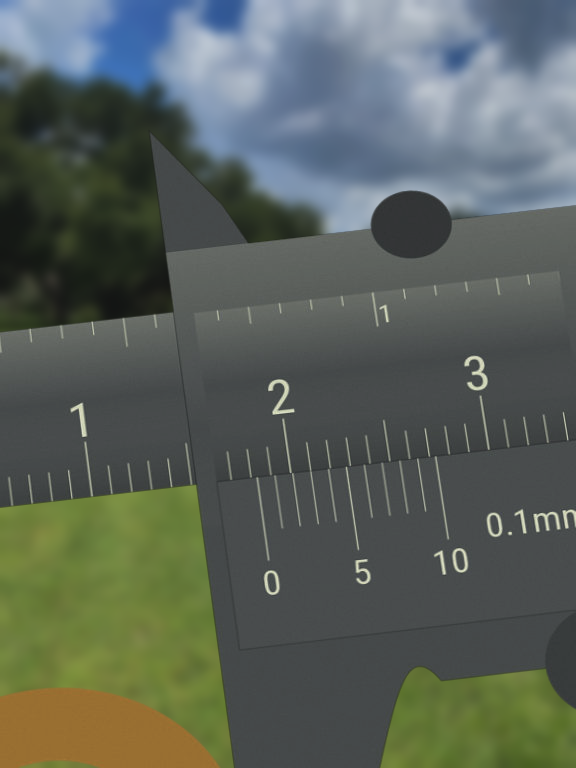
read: {"value": 18.3, "unit": "mm"}
